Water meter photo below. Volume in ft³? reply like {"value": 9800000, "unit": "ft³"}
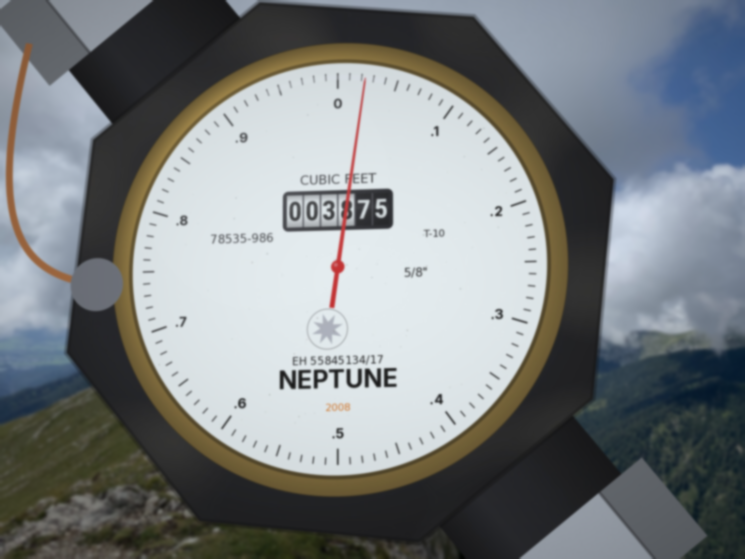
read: {"value": 3875.02, "unit": "ft³"}
